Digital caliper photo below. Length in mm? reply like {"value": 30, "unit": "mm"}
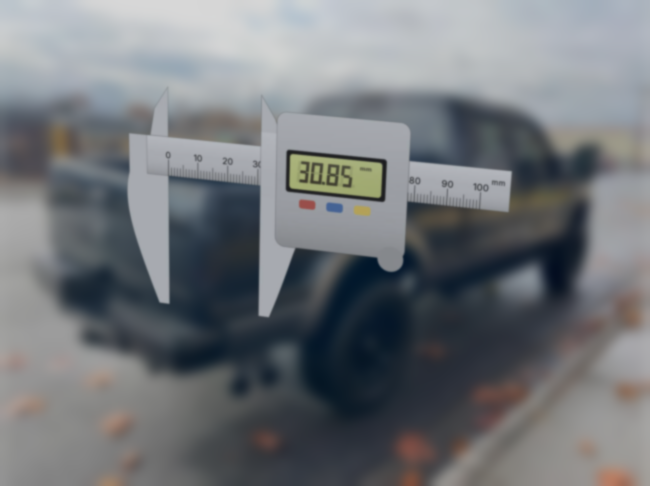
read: {"value": 30.85, "unit": "mm"}
